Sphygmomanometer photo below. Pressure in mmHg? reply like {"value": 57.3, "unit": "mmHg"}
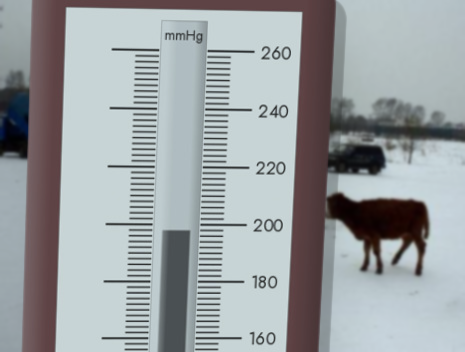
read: {"value": 198, "unit": "mmHg"}
